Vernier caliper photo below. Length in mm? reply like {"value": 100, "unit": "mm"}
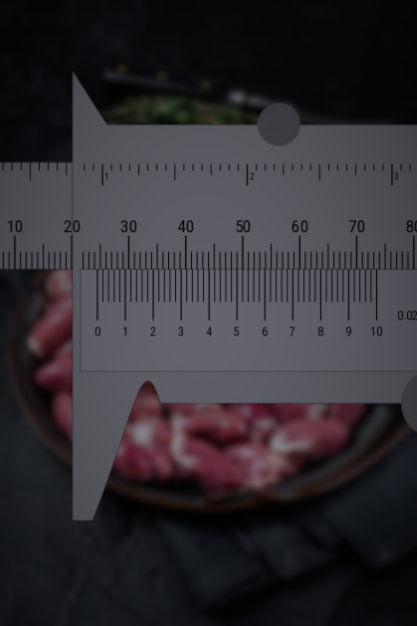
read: {"value": 24.5, "unit": "mm"}
